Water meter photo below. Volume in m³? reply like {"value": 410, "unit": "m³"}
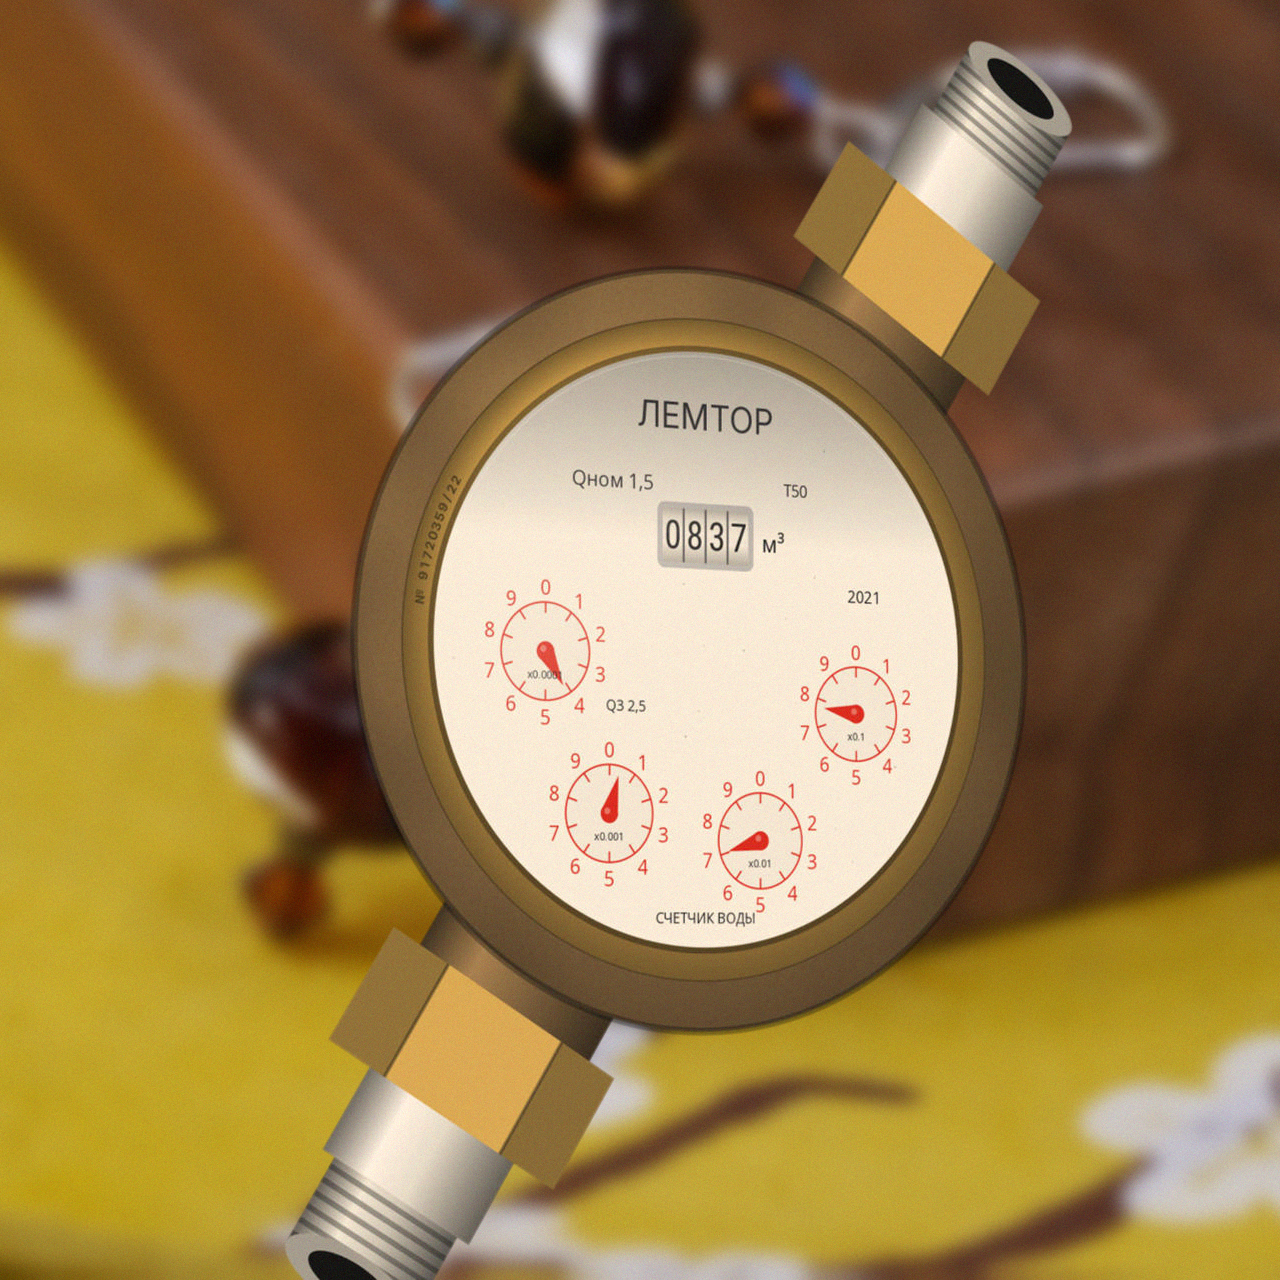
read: {"value": 837.7704, "unit": "m³"}
